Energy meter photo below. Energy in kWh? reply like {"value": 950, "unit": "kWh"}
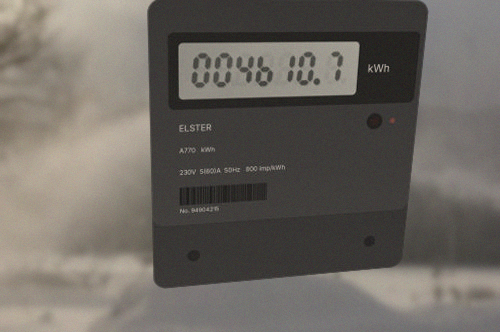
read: {"value": 4610.7, "unit": "kWh"}
